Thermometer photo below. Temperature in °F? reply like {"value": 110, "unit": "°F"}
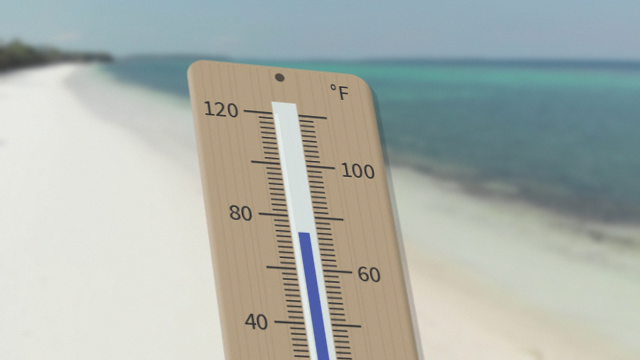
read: {"value": 74, "unit": "°F"}
